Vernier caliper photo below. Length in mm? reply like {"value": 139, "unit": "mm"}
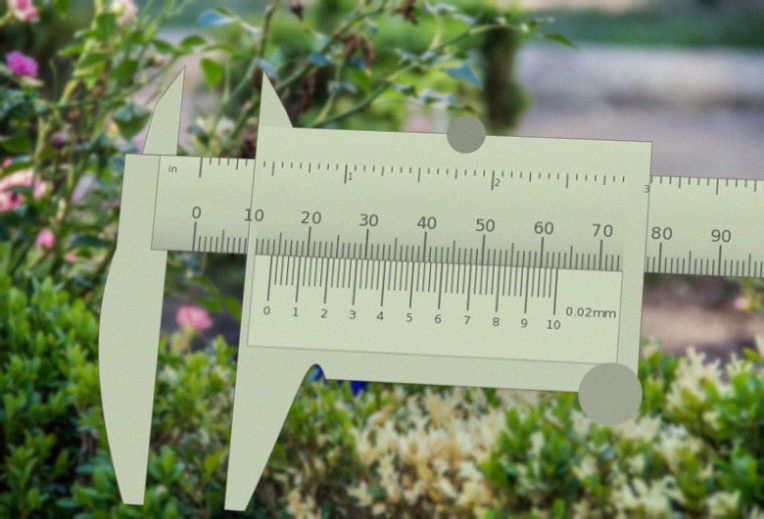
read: {"value": 13.8, "unit": "mm"}
